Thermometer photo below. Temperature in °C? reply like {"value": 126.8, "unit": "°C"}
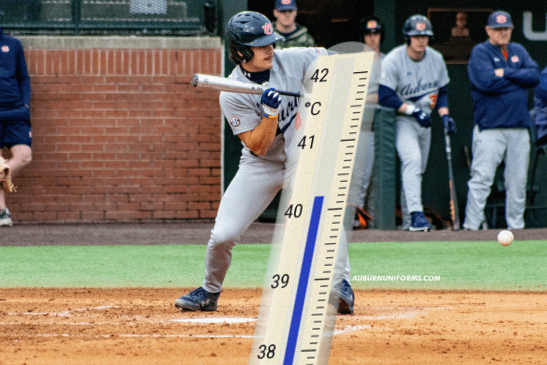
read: {"value": 40.2, "unit": "°C"}
